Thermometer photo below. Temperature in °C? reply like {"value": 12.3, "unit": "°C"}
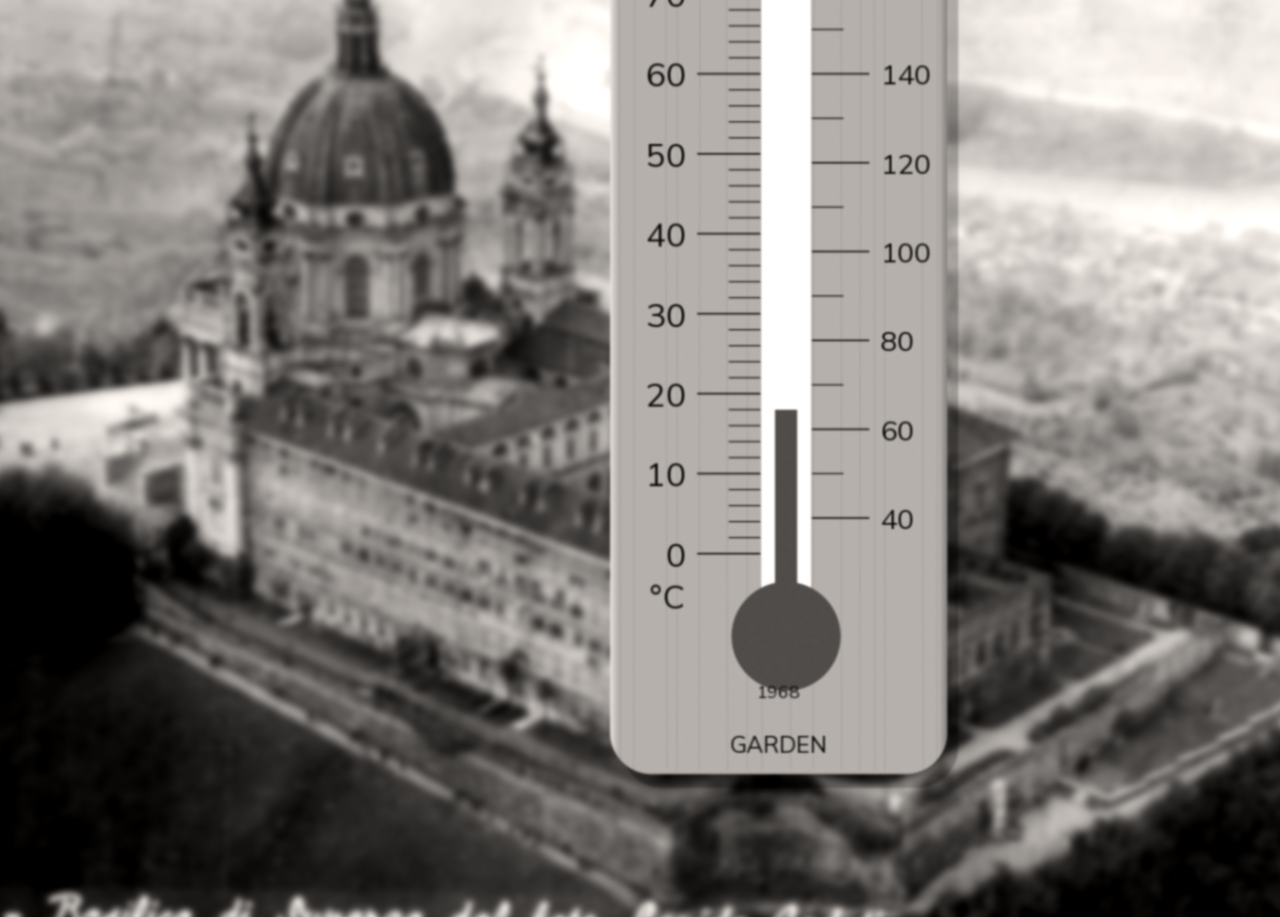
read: {"value": 18, "unit": "°C"}
